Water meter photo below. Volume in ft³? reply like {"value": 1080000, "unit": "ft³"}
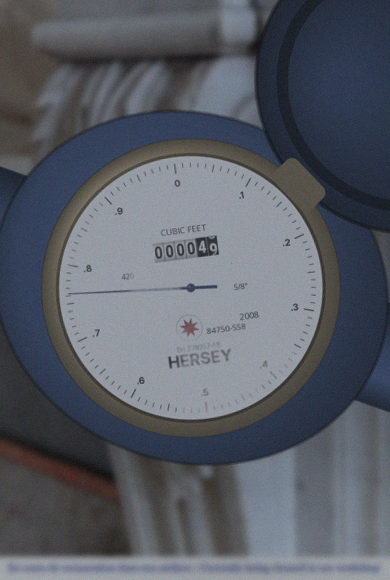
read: {"value": 48.76, "unit": "ft³"}
